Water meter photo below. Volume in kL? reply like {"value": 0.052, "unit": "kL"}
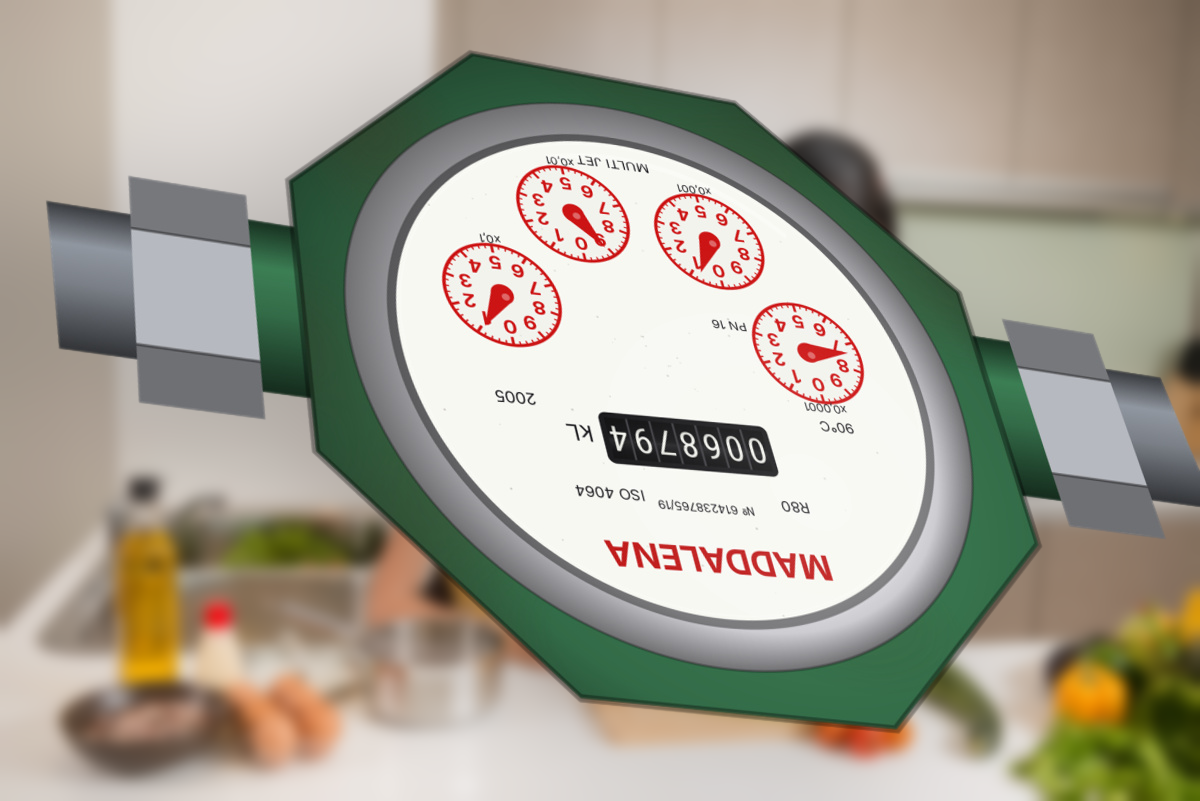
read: {"value": 68794.0907, "unit": "kL"}
